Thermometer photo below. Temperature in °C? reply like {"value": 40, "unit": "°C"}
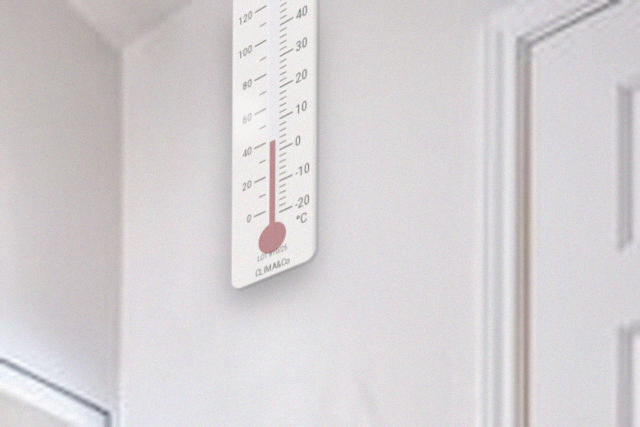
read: {"value": 4, "unit": "°C"}
